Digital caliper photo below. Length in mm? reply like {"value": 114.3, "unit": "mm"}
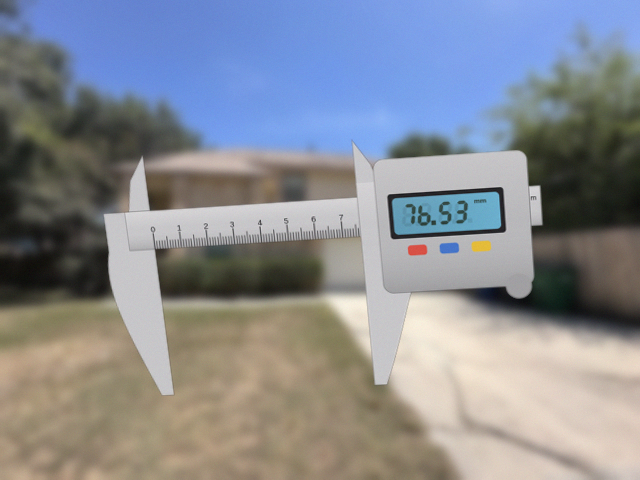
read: {"value": 76.53, "unit": "mm"}
